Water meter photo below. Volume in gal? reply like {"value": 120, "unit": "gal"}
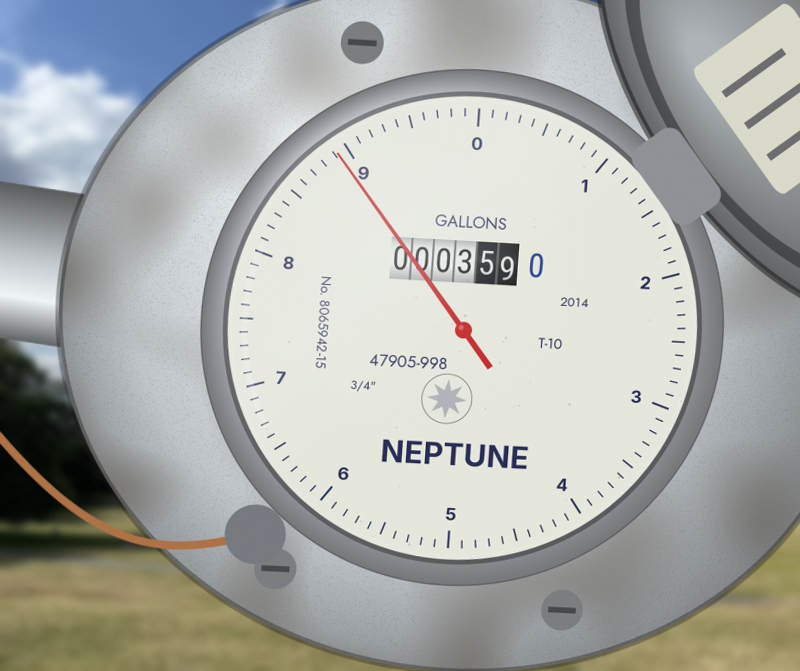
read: {"value": 3588.9, "unit": "gal"}
